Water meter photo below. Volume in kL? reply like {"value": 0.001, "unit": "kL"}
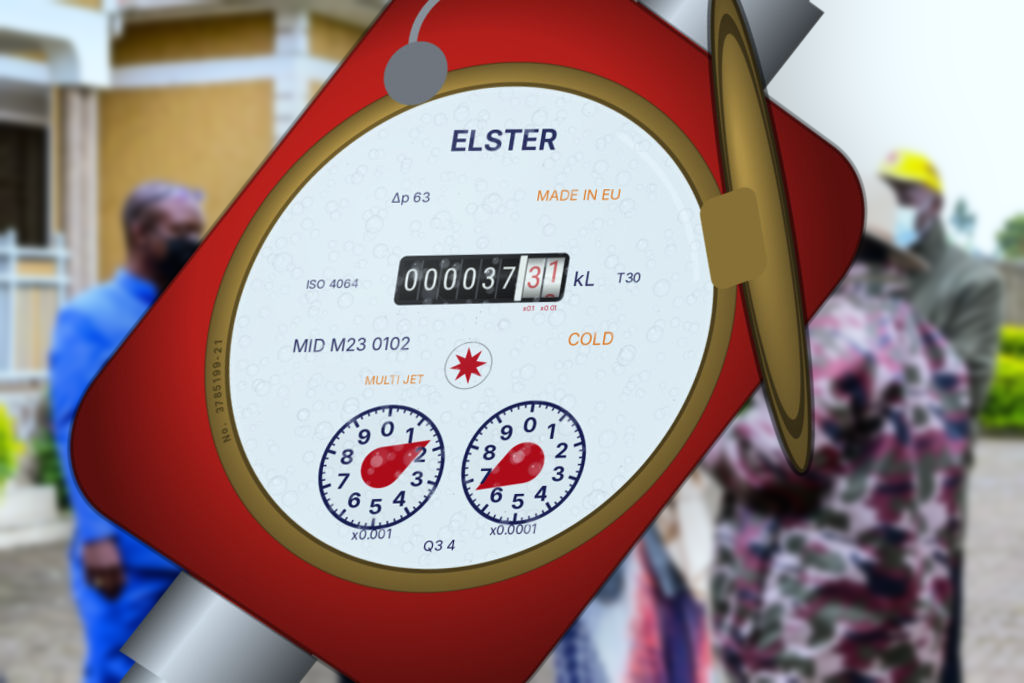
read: {"value": 37.3116, "unit": "kL"}
